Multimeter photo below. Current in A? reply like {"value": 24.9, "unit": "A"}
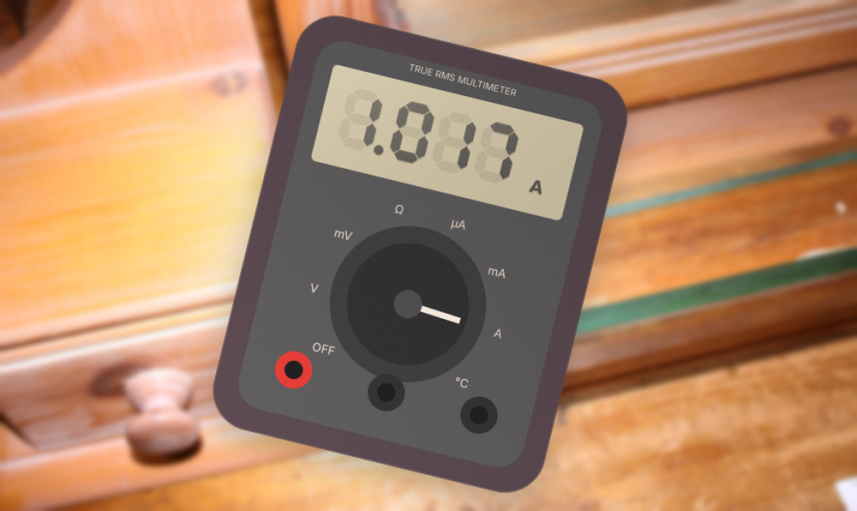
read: {"value": 1.017, "unit": "A"}
